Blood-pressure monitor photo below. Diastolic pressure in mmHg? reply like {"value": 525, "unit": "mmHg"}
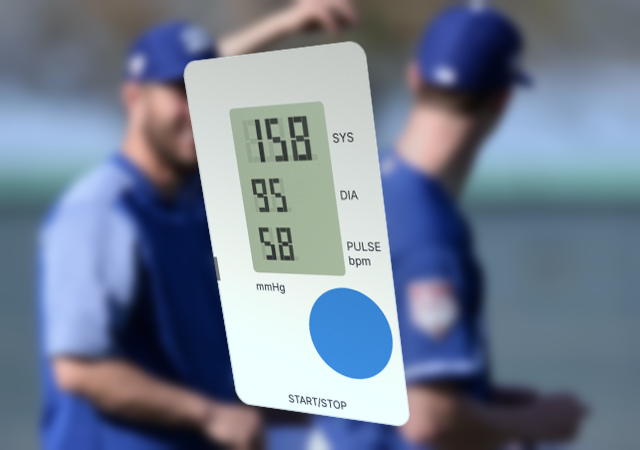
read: {"value": 95, "unit": "mmHg"}
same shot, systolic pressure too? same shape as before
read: {"value": 158, "unit": "mmHg"}
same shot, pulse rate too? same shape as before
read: {"value": 58, "unit": "bpm"}
